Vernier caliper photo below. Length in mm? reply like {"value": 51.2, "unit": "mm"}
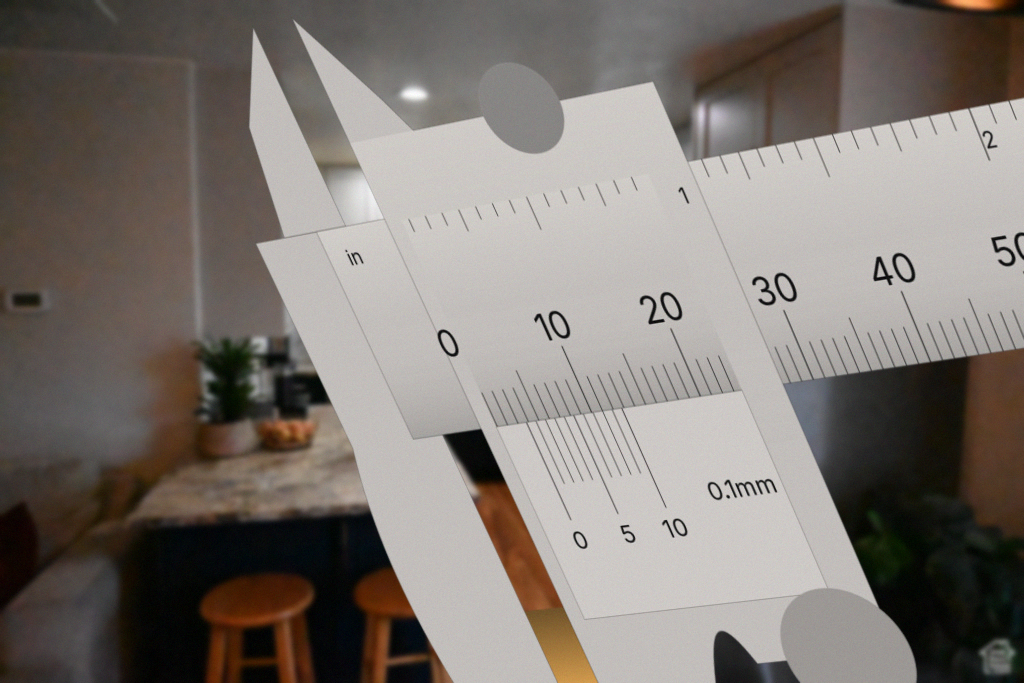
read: {"value": 3.8, "unit": "mm"}
